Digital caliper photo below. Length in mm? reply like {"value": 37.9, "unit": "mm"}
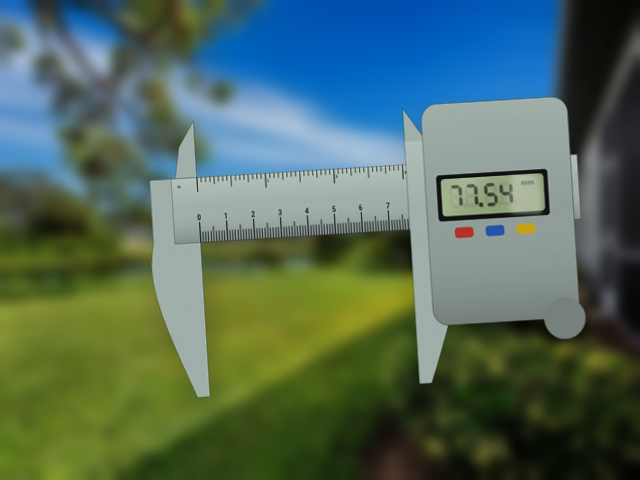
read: {"value": 77.54, "unit": "mm"}
